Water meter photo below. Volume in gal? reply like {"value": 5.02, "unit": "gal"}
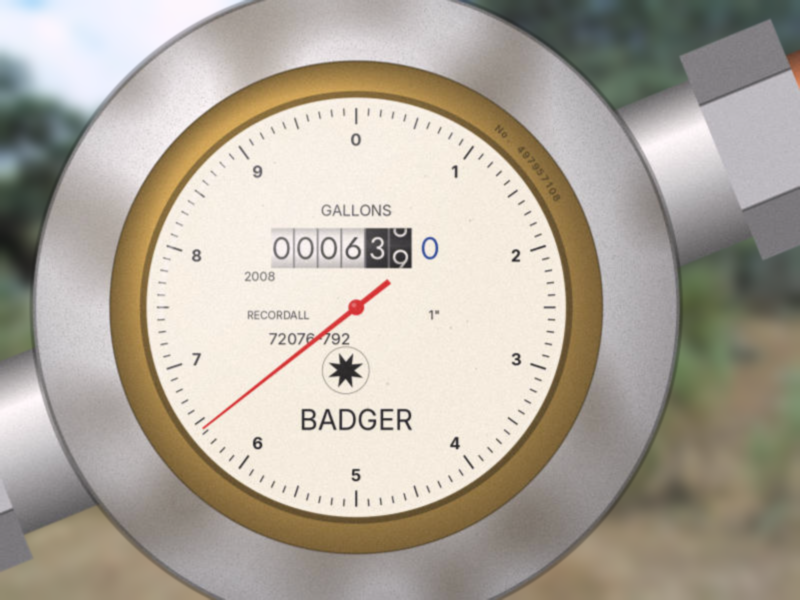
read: {"value": 6386.4, "unit": "gal"}
